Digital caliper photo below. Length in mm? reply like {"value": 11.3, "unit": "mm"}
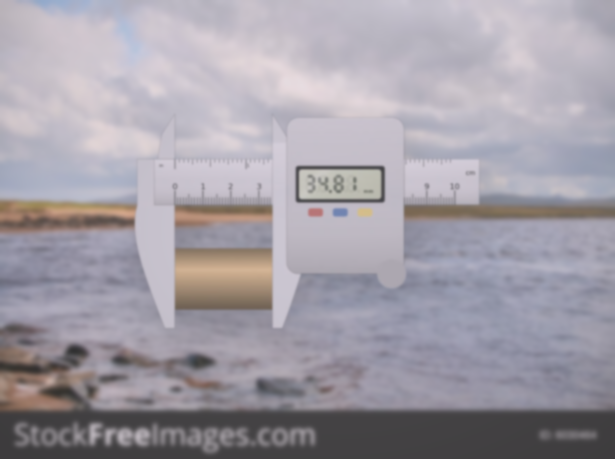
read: {"value": 34.81, "unit": "mm"}
